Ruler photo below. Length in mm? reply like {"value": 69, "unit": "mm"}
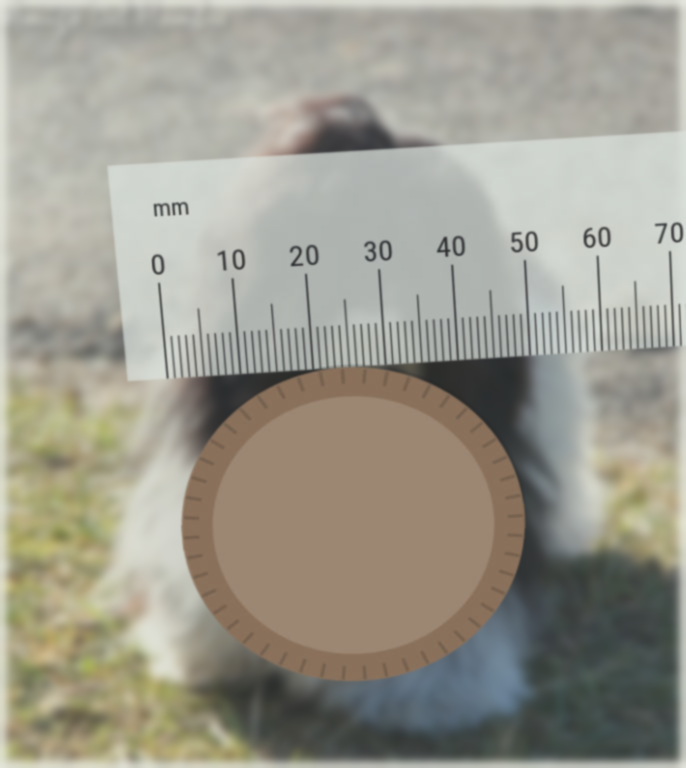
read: {"value": 48, "unit": "mm"}
